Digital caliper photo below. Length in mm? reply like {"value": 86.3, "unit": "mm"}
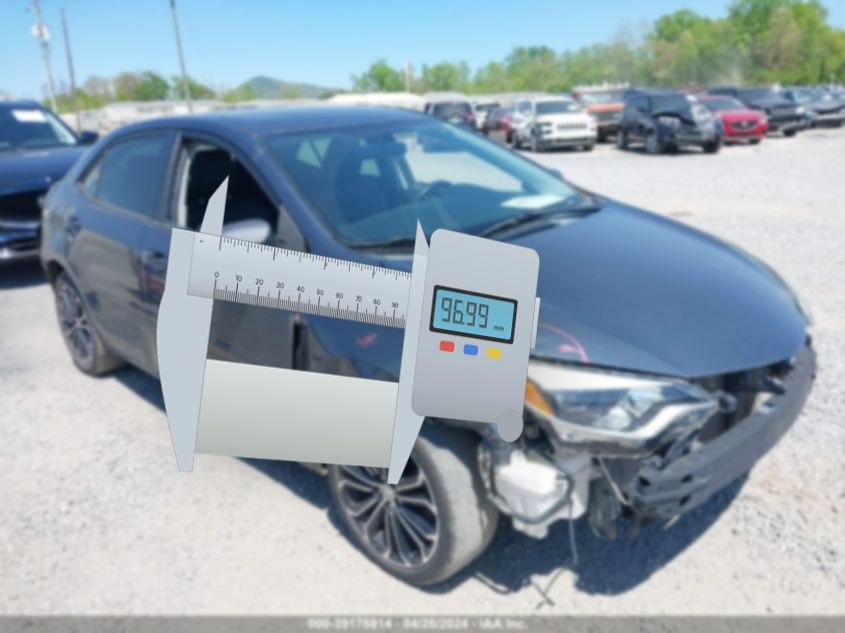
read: {"value": 96.99, "unit": "mm"}
